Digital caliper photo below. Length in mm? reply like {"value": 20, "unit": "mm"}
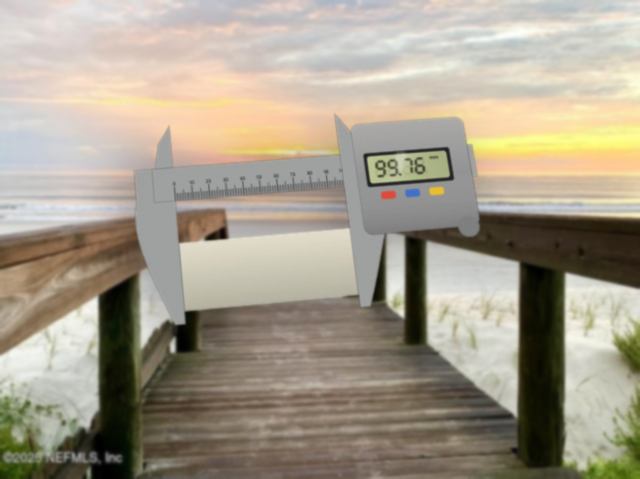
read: {"value": 99.76, "unit": "mm"}
